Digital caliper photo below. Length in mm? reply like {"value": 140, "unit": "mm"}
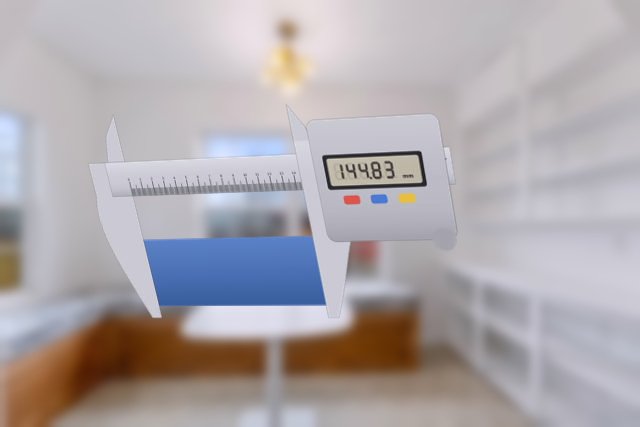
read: {"value": 144.83, "unit": "mm"}
